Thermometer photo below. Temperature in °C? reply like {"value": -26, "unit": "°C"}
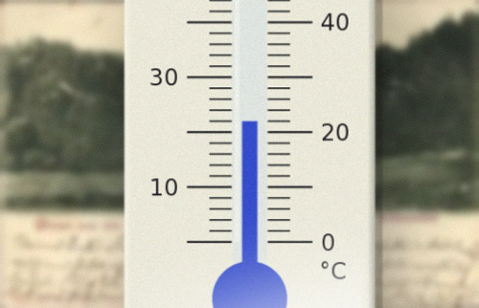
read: {"value": 22, "unit": "°C"}
